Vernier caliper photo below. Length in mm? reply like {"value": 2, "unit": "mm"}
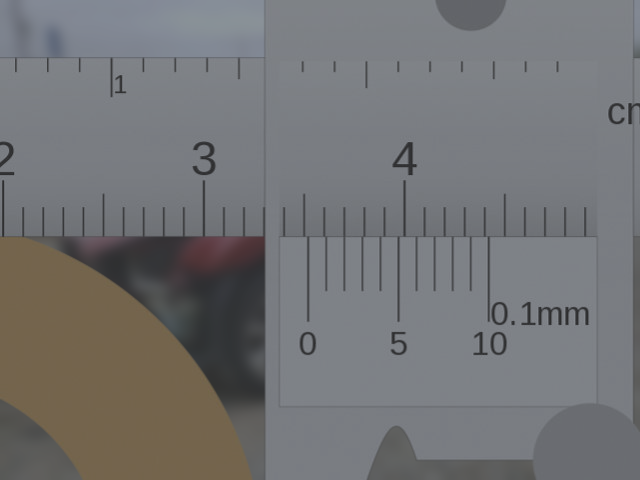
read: {"value": 35.2, "unit": "mm"}
